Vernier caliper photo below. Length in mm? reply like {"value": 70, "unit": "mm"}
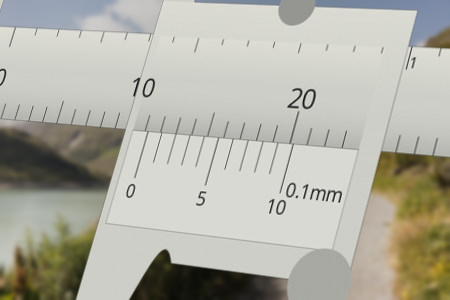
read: {"value": 11.2, "unit": "mm"}
